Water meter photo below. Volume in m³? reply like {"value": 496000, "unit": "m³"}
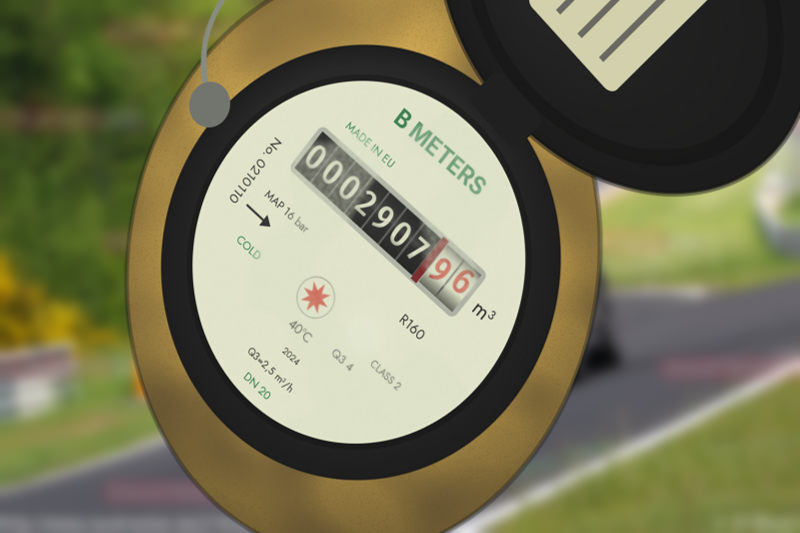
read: {"value": 2907.96, "unit": "m³"}
